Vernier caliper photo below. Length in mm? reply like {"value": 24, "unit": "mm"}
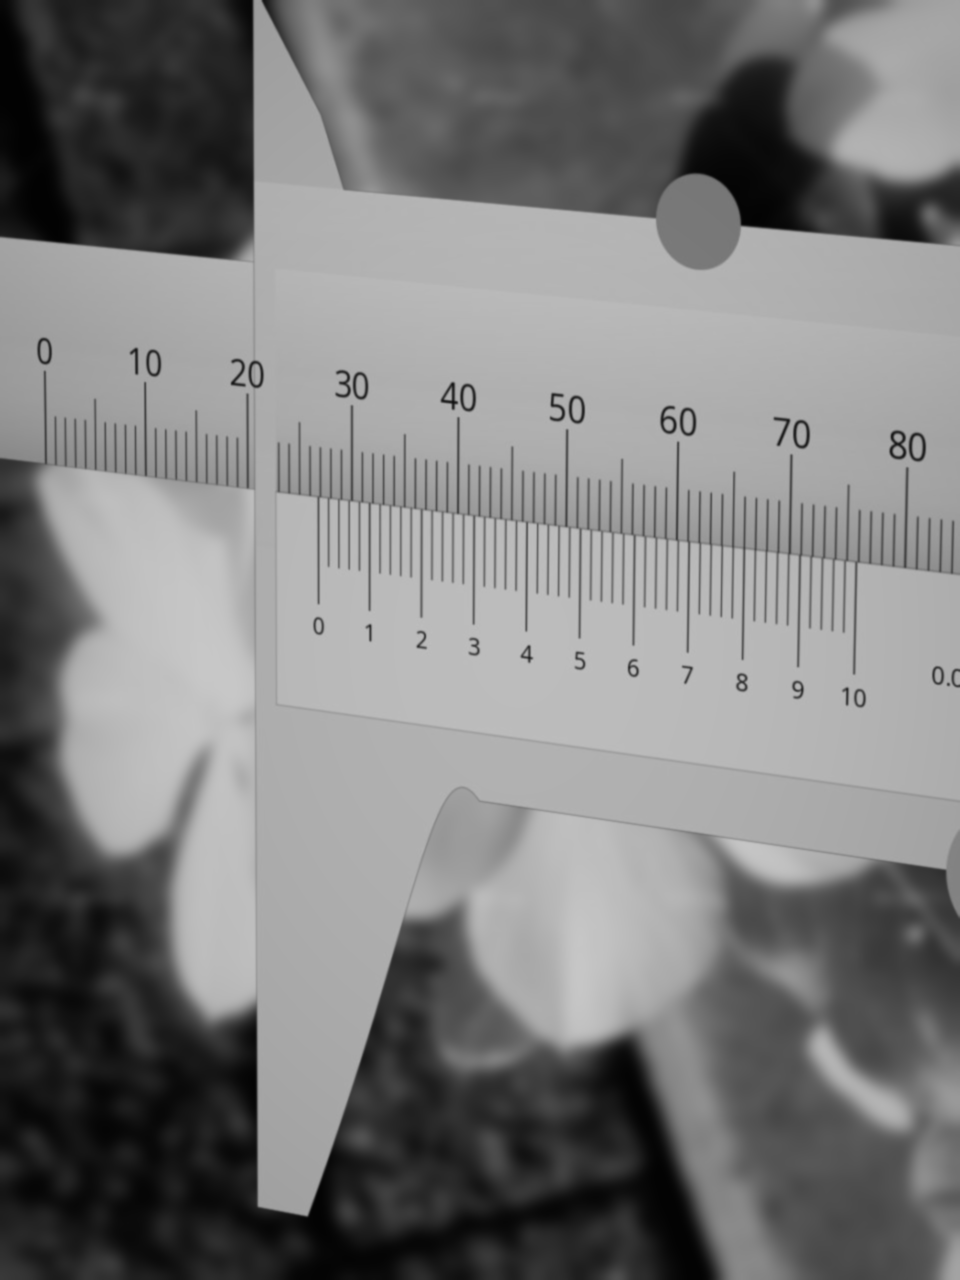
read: {"value": 26.8, "unit": "mm"}
